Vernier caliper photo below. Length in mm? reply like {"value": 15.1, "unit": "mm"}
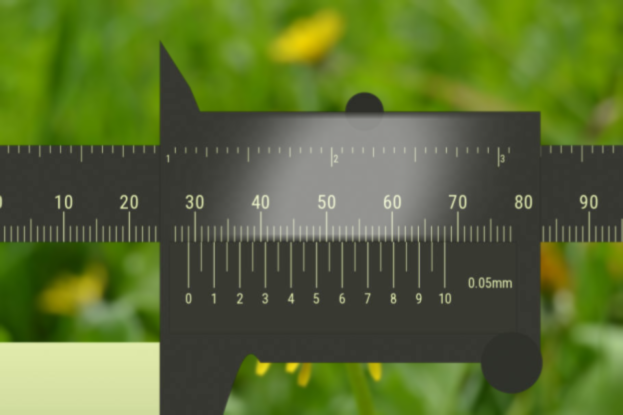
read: {"value": 29.0, "unit": "mm"}
